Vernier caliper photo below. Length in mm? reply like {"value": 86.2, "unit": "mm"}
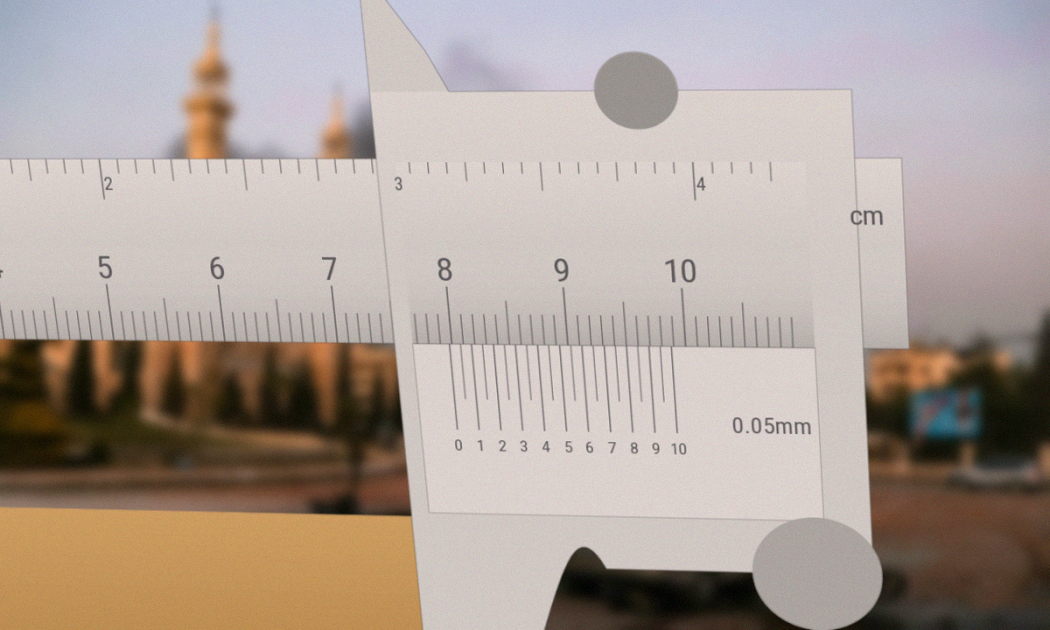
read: {"value": 79.8, "unit": "mm"}
